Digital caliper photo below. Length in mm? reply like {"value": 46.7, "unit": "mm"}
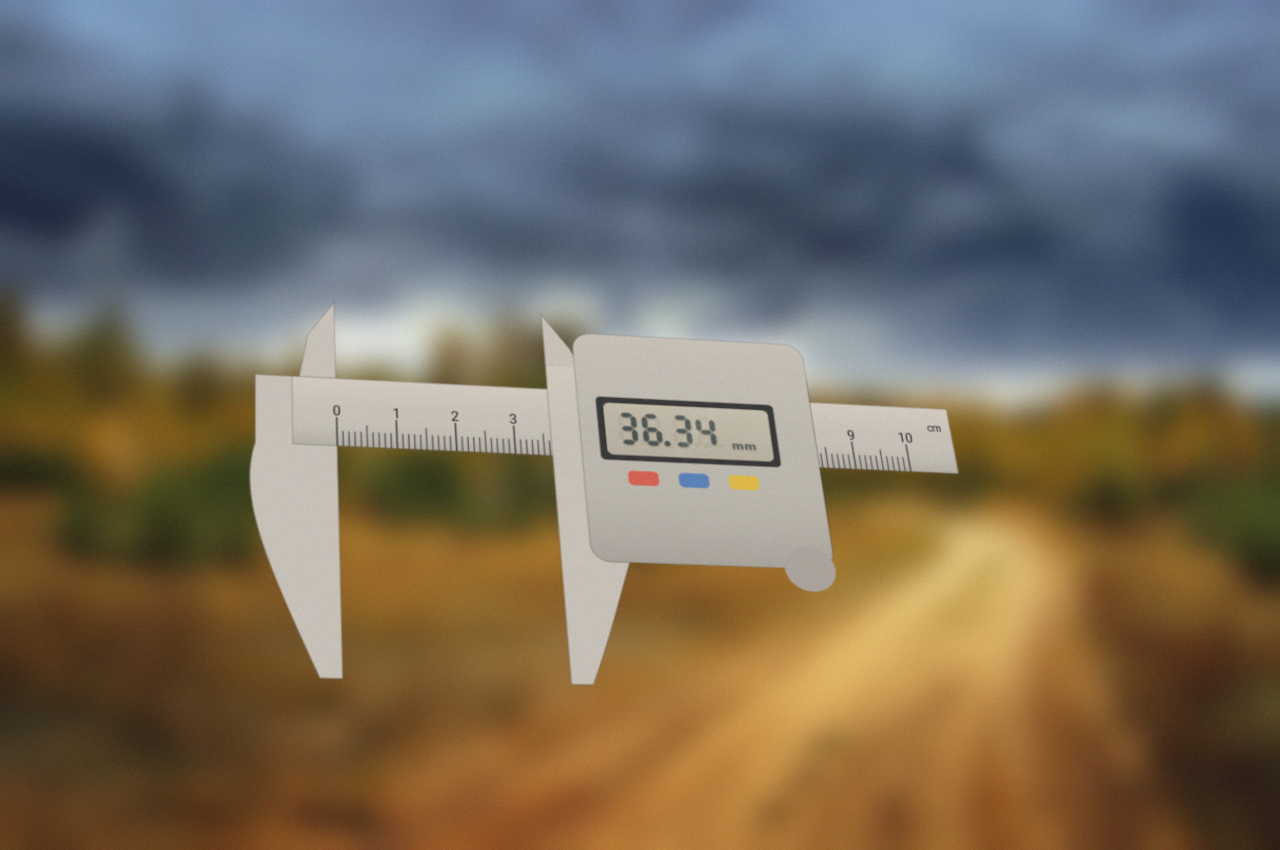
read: {"value": 36.34, "unit": "mm"}
